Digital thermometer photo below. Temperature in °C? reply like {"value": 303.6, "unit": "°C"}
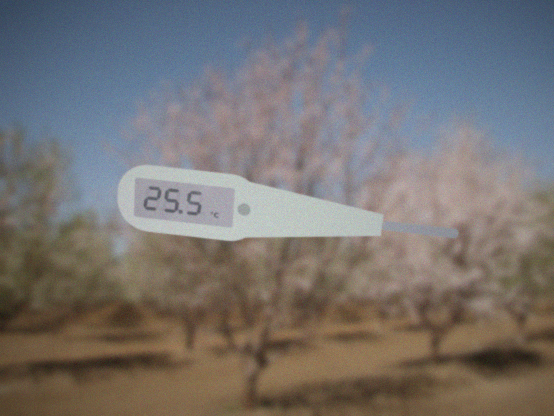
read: {"value": 25.5, "unit": "°C"}
